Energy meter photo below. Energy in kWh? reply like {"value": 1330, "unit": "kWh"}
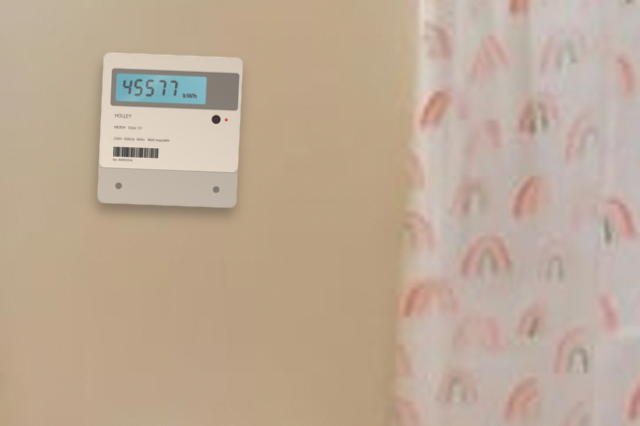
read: {"value": 45577, "unit": "kWh"}
